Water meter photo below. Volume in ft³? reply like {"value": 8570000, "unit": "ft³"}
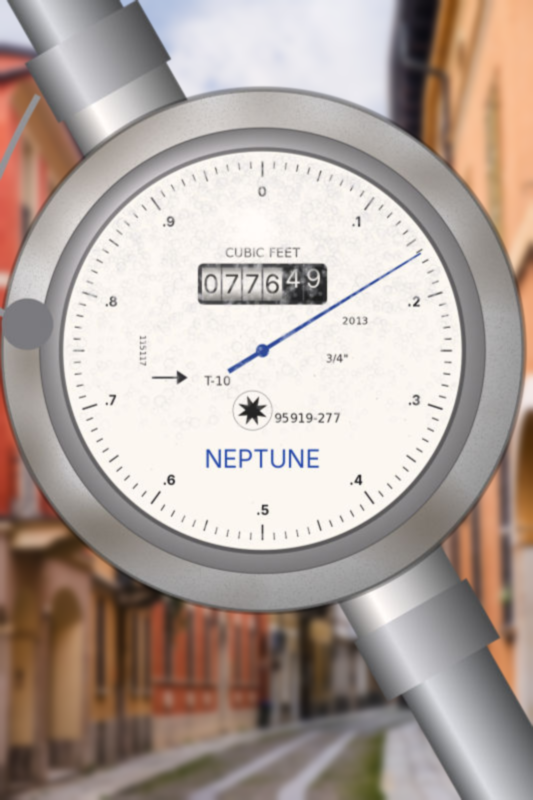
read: {"value": 77649.16, "unit": "ft³"}
